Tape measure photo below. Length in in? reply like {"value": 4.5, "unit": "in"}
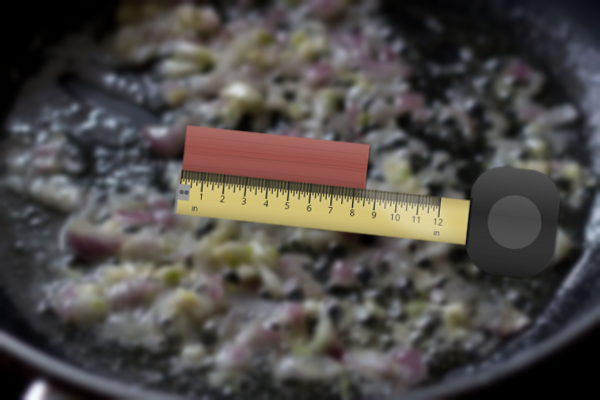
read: {"value": 8.5, "unit": "in"}
